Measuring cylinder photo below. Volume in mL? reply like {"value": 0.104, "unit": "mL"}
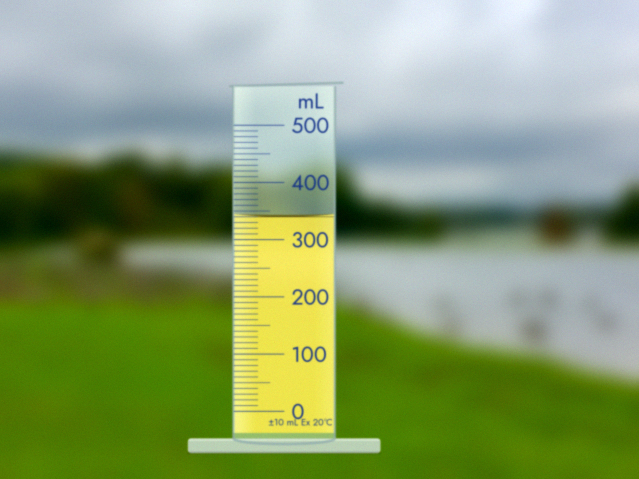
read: {"value": 340, "unit": "mL"}
